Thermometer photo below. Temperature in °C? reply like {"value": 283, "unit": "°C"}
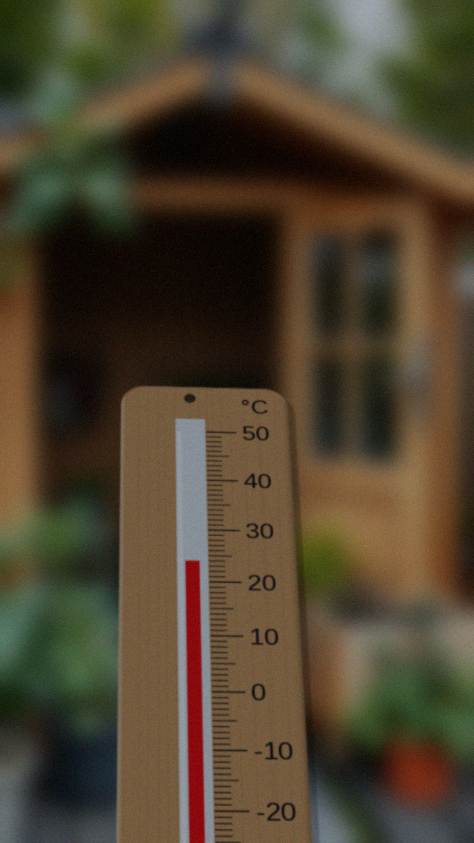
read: {"value": 24, "unit": "°C"}
